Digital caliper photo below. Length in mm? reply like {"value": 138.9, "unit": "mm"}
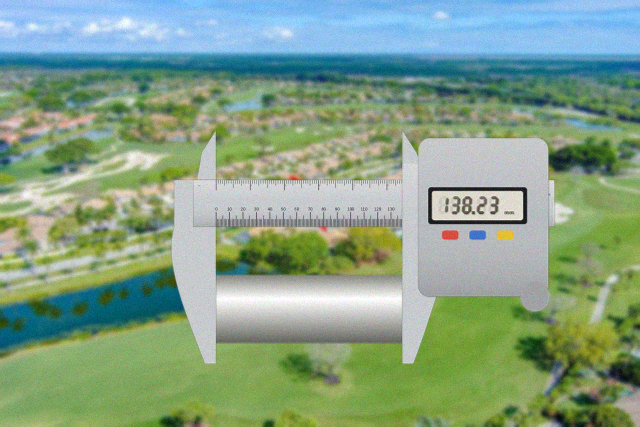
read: {"value": 138.23, "unit": "mm"}
